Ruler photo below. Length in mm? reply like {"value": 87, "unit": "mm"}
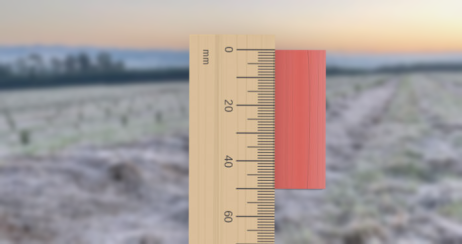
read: {"value": 50, "unit": "mm"}
